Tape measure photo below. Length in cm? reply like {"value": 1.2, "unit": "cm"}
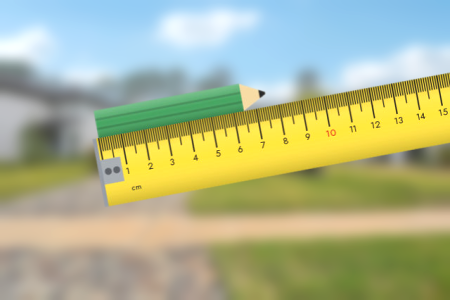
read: {"value": 7.5, "unit": "cm"}
